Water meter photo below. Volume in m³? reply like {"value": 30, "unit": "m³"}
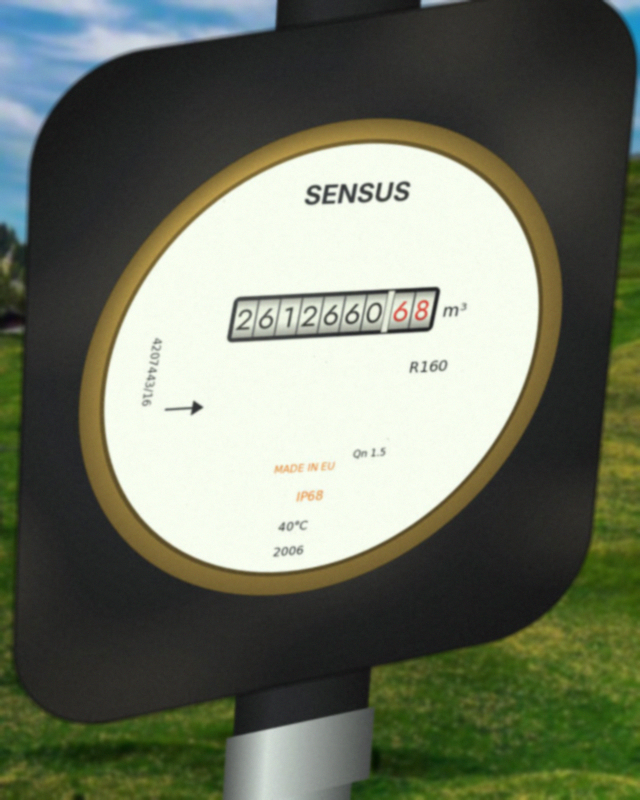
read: {"value": 2612660.68, "unit": "m³"}
